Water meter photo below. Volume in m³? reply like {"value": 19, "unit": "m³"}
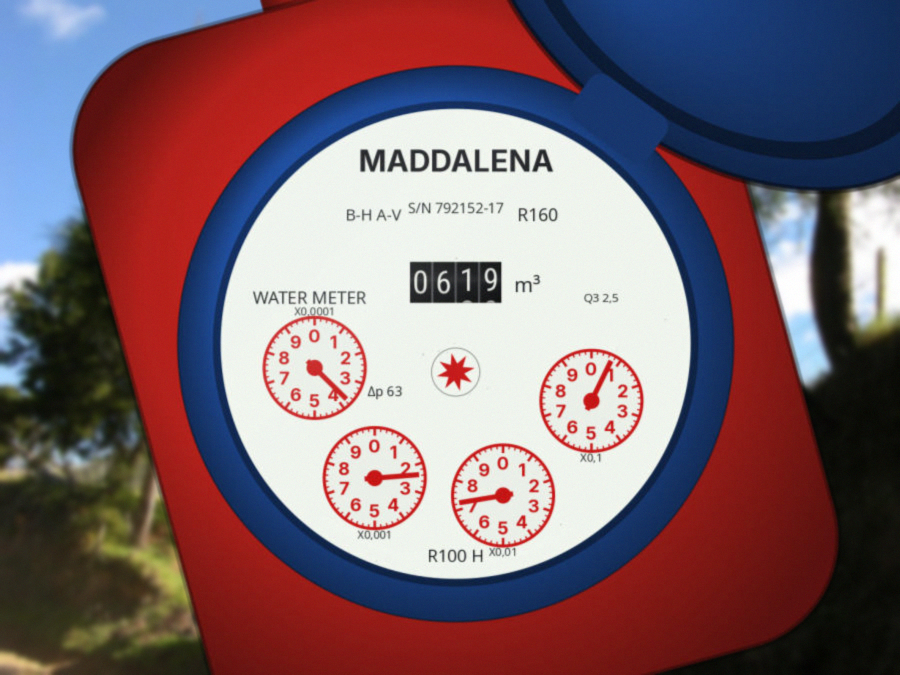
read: {"value": 619.0723, "unit": "m³"}
